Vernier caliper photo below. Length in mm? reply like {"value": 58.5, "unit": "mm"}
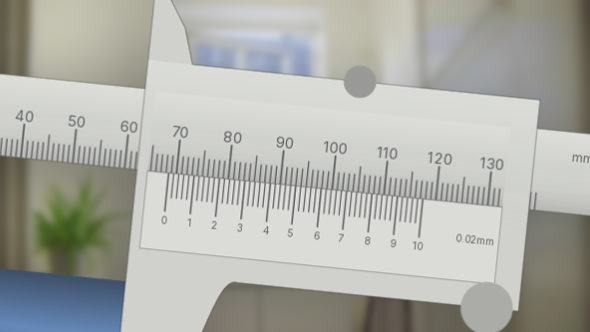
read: {"value": 68.5, "unit": "mm"}
